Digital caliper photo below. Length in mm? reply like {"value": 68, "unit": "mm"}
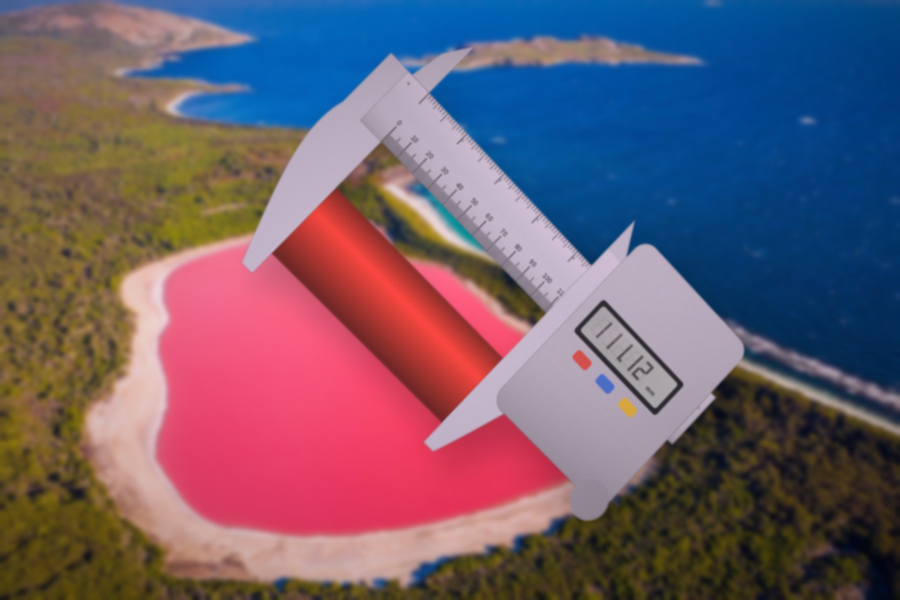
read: {"value": 111.12, "unit": "mm"}
